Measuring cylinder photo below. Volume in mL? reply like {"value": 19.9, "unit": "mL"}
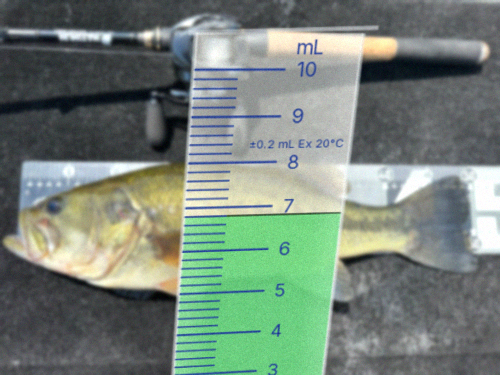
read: {"value": 6.8, "unit": "mL"}
